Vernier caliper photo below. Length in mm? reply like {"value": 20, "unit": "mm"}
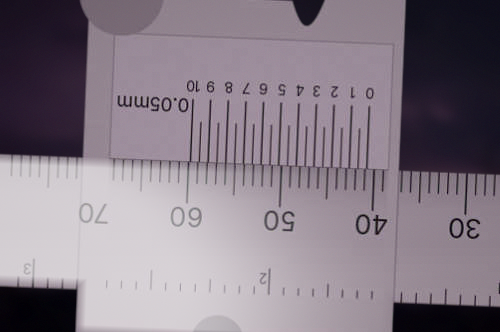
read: {"value": 40.8, "unit": "mm"}
